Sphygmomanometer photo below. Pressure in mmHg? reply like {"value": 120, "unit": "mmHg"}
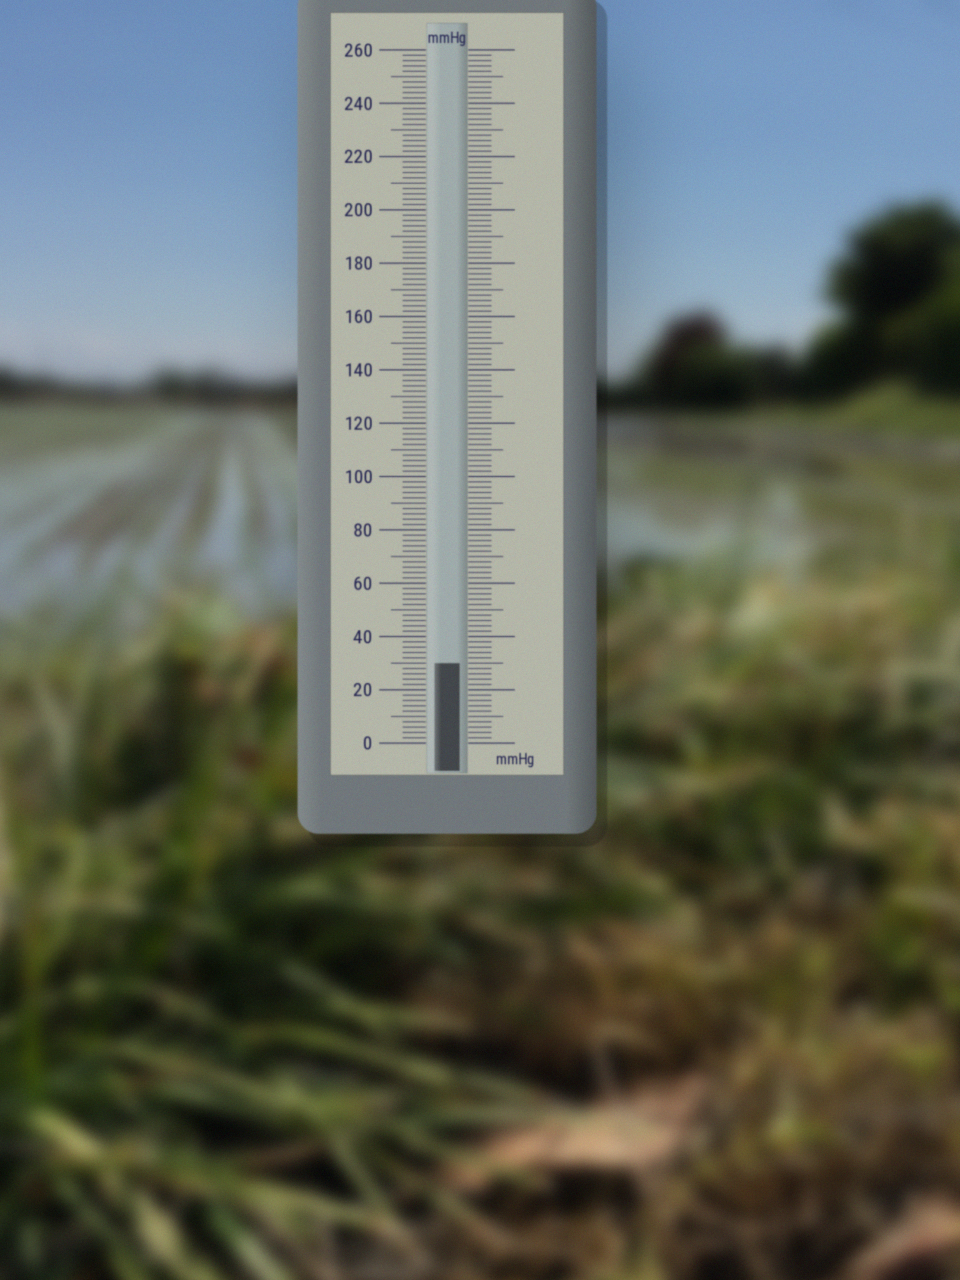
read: {"value": 30, "unit": "mmHg"}
